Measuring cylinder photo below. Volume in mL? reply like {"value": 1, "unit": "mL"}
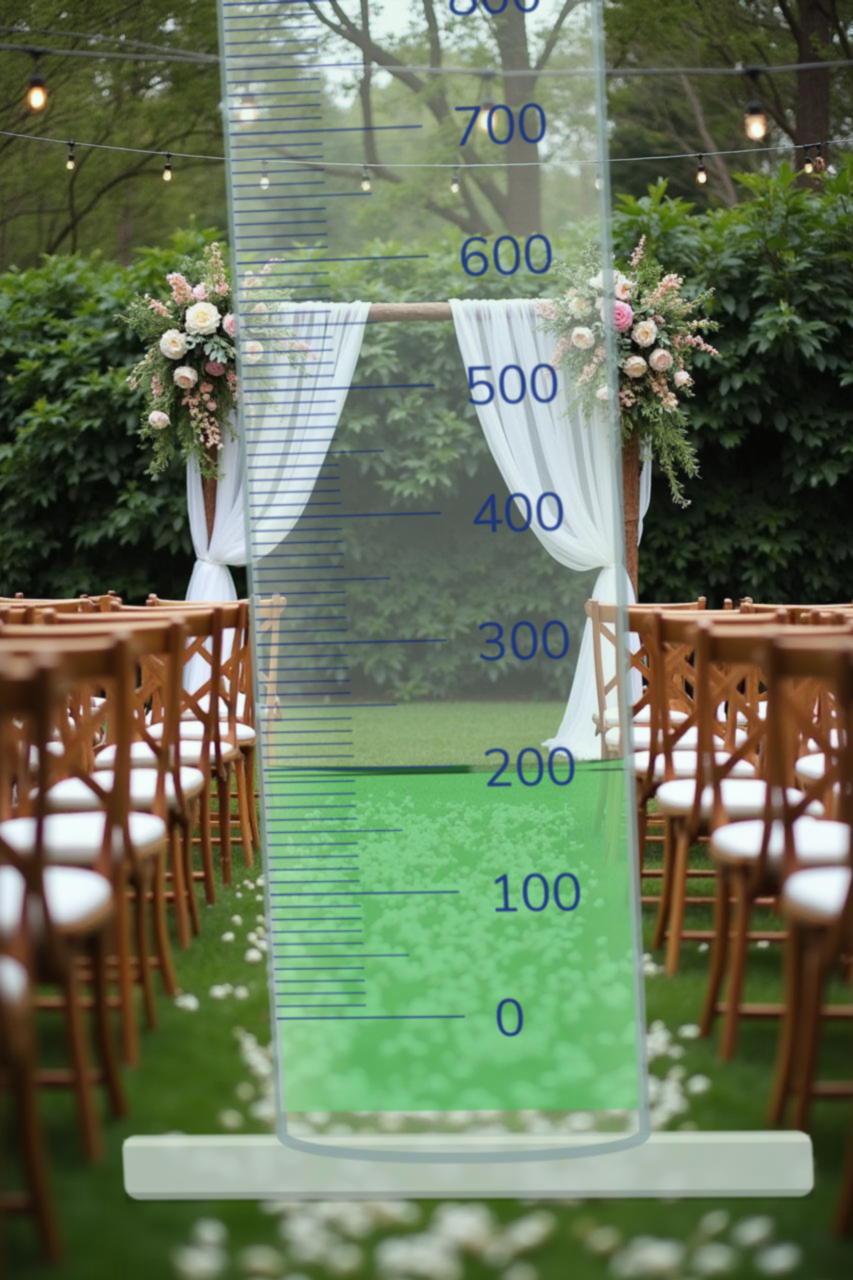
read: {"value": 195, "unit": "mL"}
